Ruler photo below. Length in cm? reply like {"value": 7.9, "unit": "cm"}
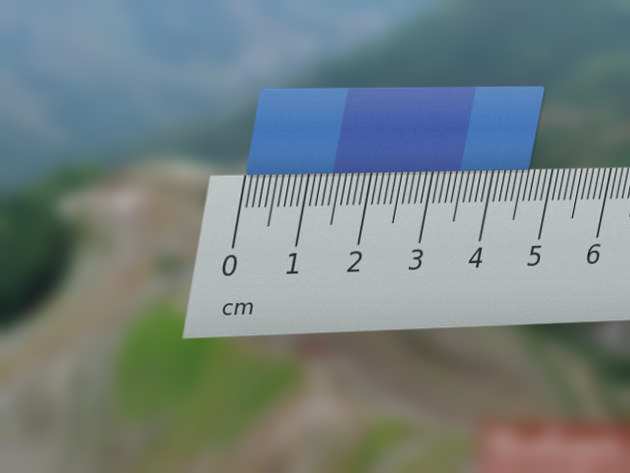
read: {"value": 4.6, "unit": "cm"}
